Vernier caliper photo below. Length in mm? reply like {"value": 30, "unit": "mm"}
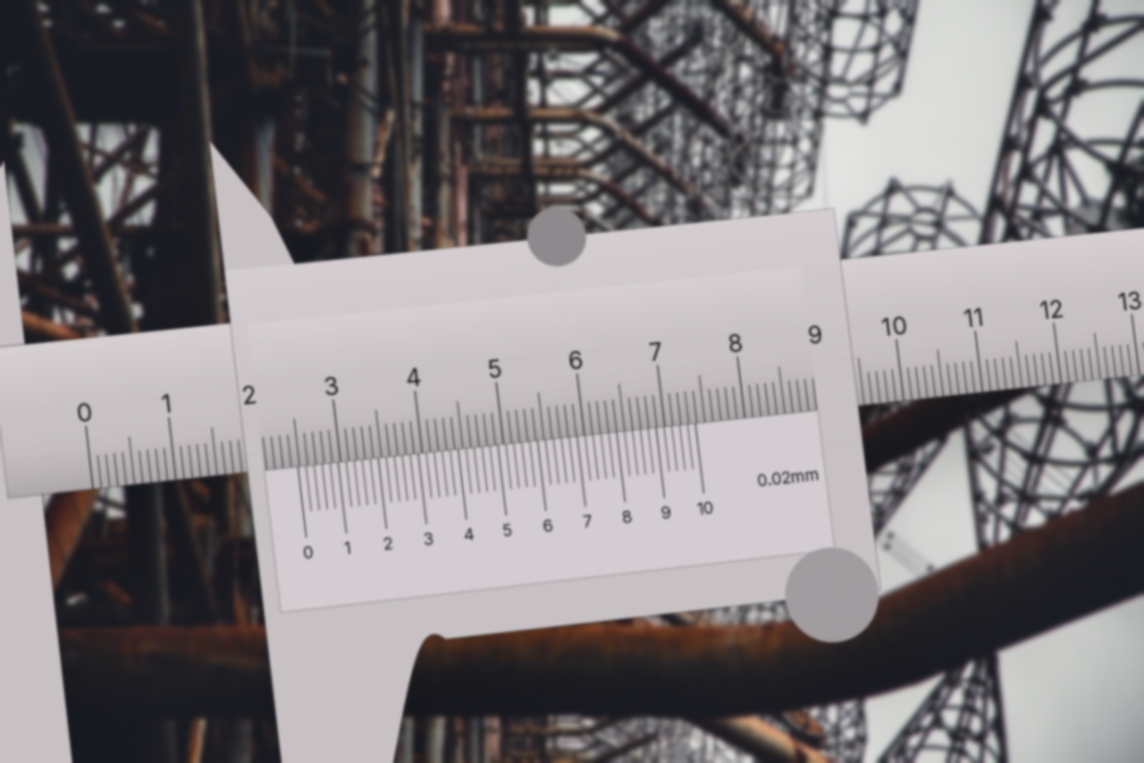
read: {"value": 24.8, "unit": "mm"}
